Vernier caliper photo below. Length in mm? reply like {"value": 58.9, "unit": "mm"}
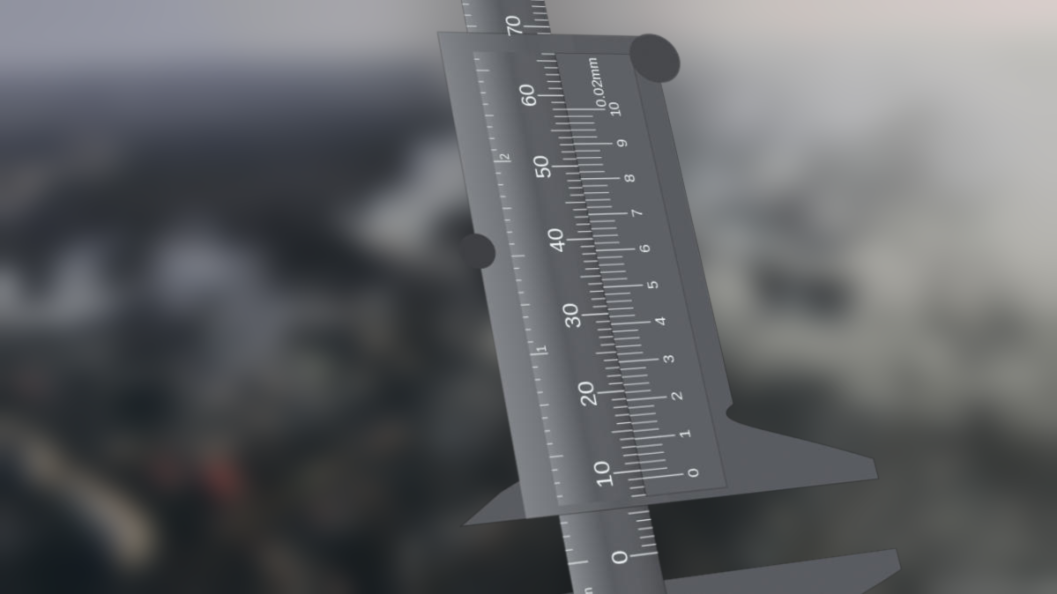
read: {"value": 9.0, "unit": "mm"}
